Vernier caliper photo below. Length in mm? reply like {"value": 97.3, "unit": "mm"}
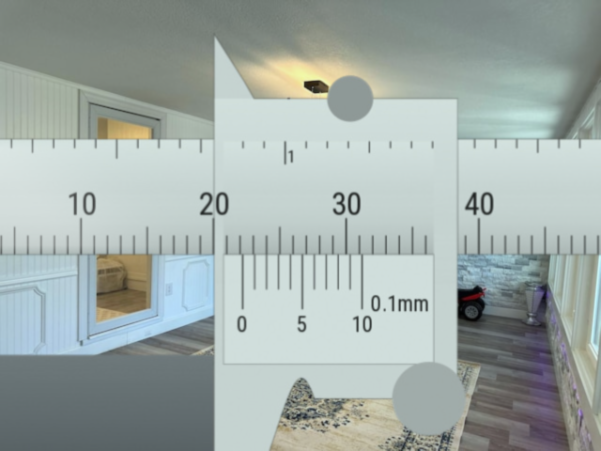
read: {"value": 22.2, "unit": "mm"}
